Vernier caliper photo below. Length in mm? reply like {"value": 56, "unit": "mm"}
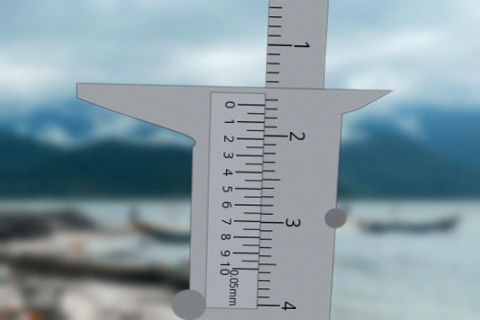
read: {"value": 16.6, "unit": "mm"}
